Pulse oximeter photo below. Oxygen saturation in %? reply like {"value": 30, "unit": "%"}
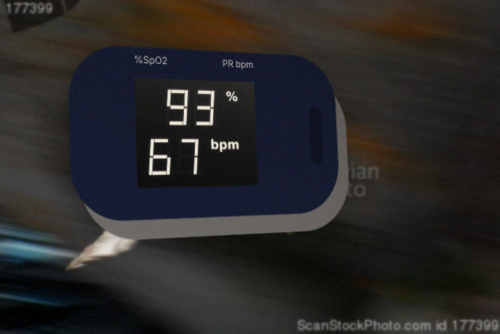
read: {"value": 93, "unit": "%"}
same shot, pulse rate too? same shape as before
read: {"value": 67, "unit": "bpm"}
